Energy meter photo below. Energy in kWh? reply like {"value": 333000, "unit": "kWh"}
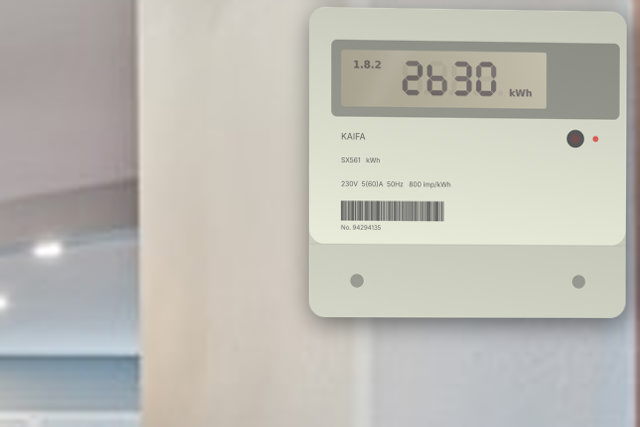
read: {"value": 2630, "unit": "kWh"}
